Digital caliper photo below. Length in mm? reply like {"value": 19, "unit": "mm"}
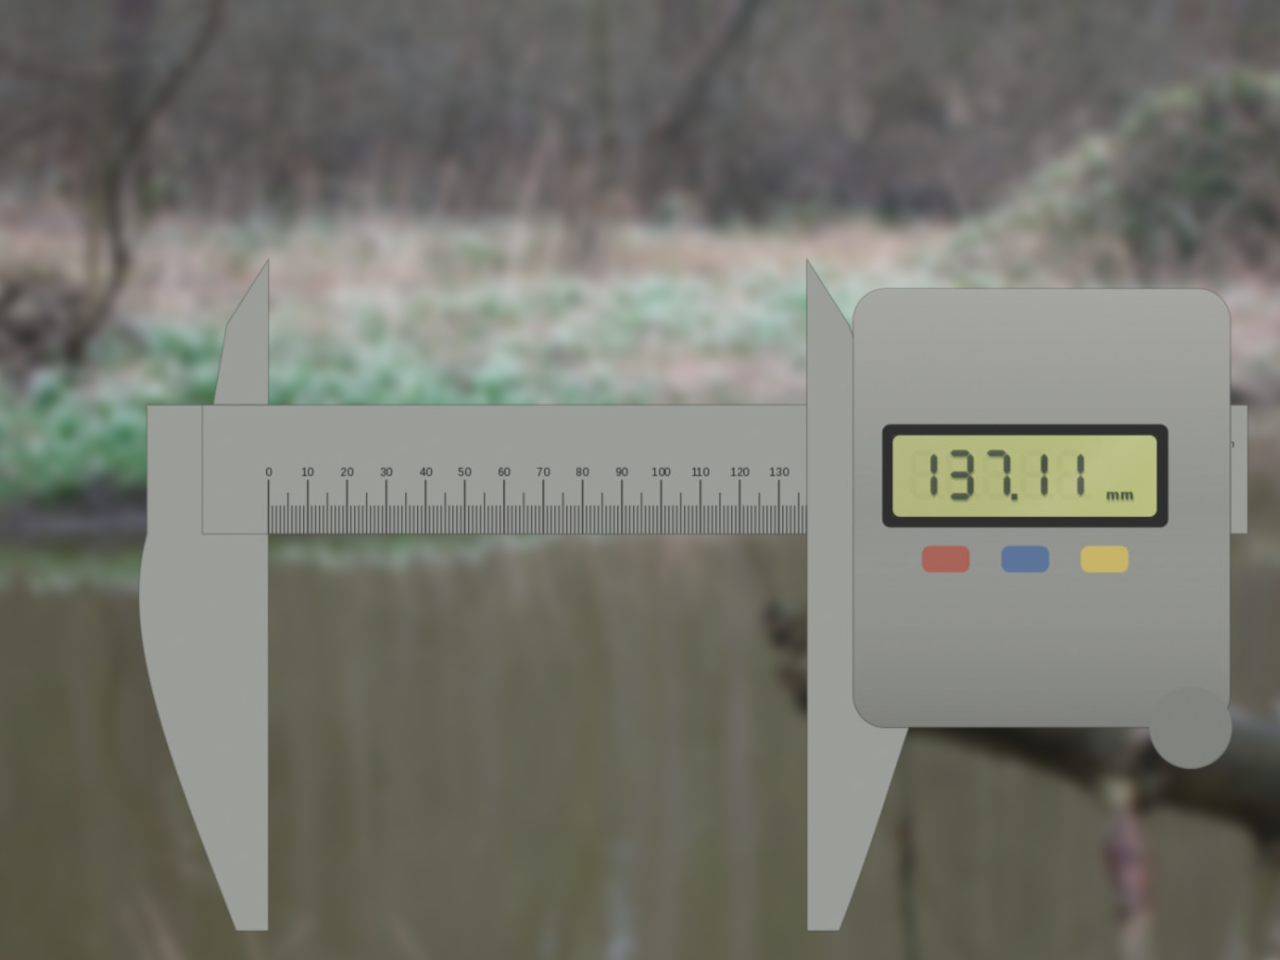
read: {"value": 137.11, "unit": "mm"}
